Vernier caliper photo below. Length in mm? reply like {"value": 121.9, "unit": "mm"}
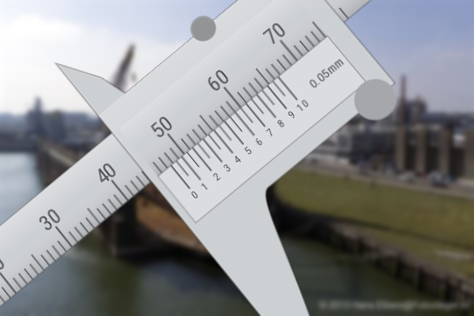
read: {"value": 47.6, "unit": "mm"}
